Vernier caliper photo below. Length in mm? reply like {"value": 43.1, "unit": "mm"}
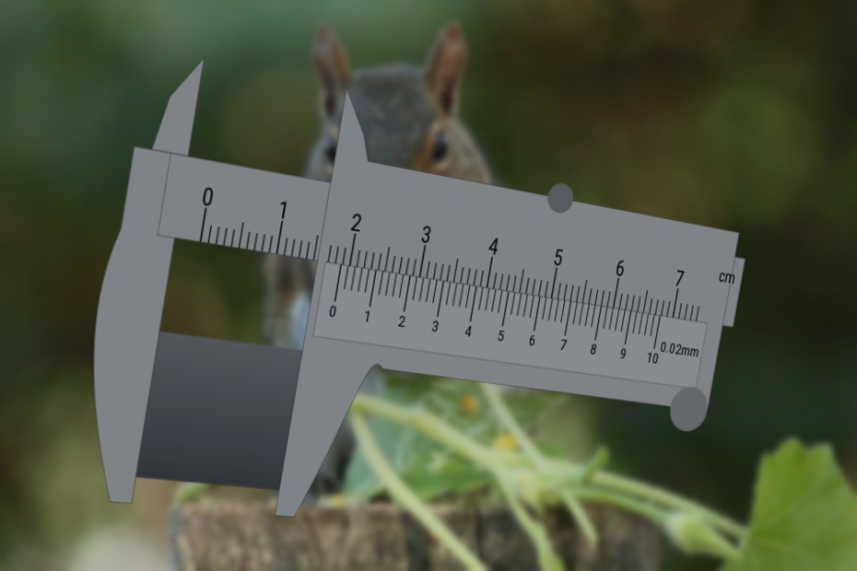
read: {"value": 18.8, "unit": "mm"}
